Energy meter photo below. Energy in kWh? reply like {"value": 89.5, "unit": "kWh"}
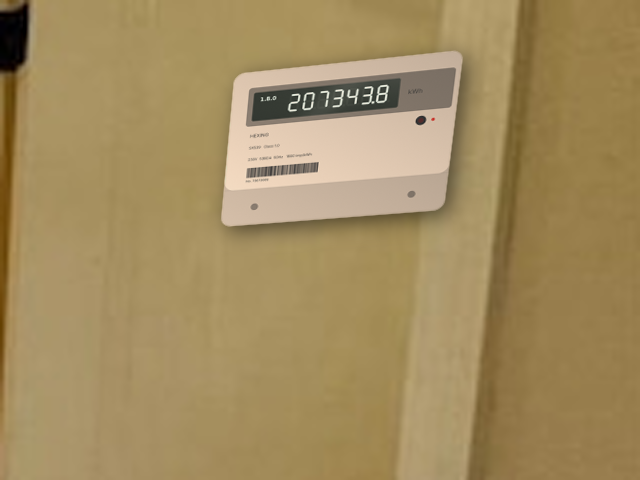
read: {"value": 207343.8, "unit": "kWh"}
